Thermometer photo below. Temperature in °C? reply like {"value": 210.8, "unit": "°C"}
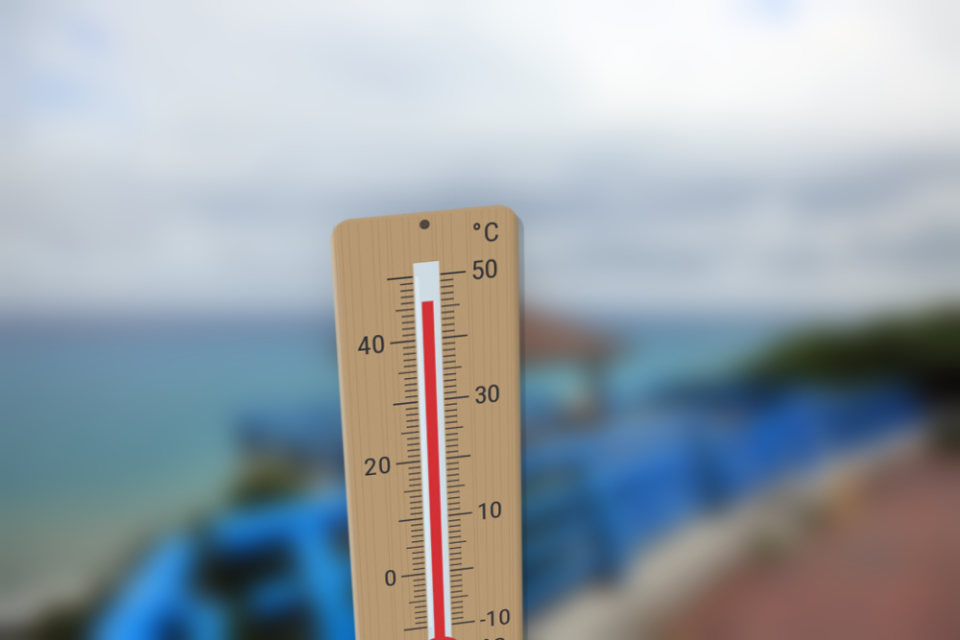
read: {"value": 46, "unit": "°C"}
